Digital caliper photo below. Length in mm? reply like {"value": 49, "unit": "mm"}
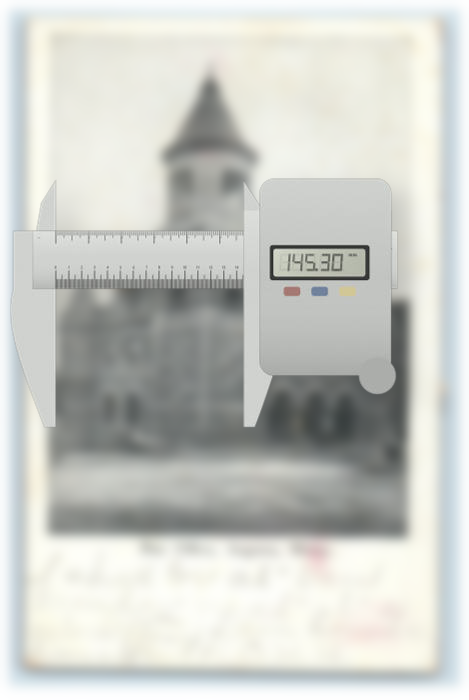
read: {"value": 145.30, "unit": "mm"}
